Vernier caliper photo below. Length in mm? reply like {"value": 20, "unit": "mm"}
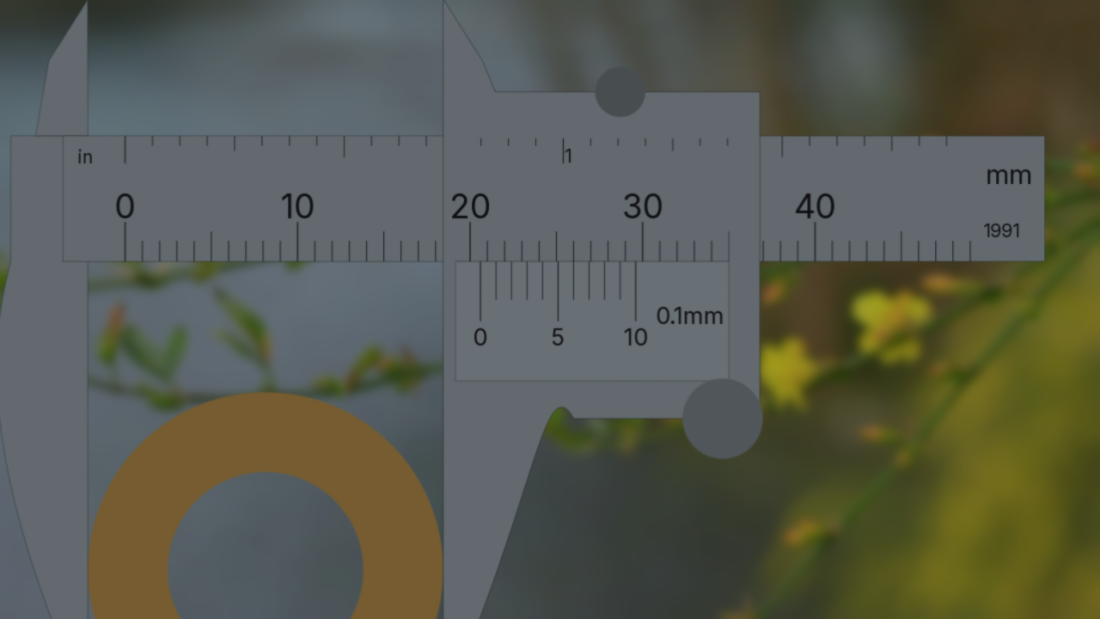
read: {"value": 20.6, "unit": "mm"}
